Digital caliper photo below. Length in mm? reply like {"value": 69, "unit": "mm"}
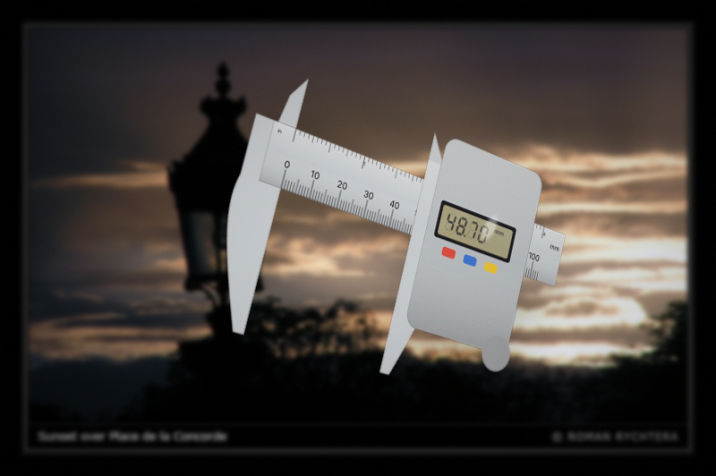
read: {"value": 48.70, "unit": "mm"}
